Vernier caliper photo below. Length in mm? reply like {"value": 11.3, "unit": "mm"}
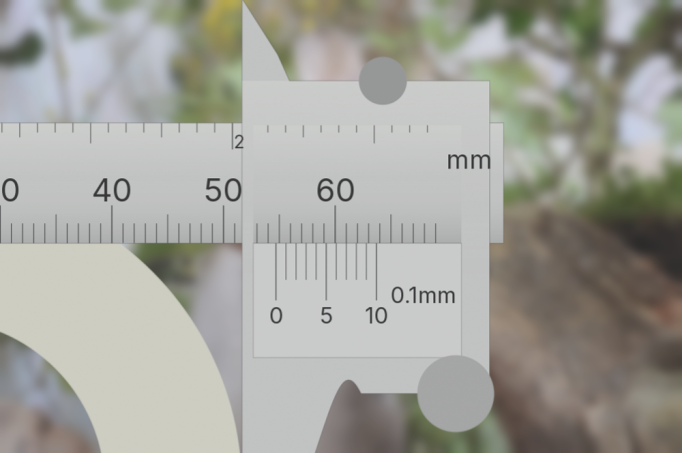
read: {"value": 54.7, "unit": "mm"}
